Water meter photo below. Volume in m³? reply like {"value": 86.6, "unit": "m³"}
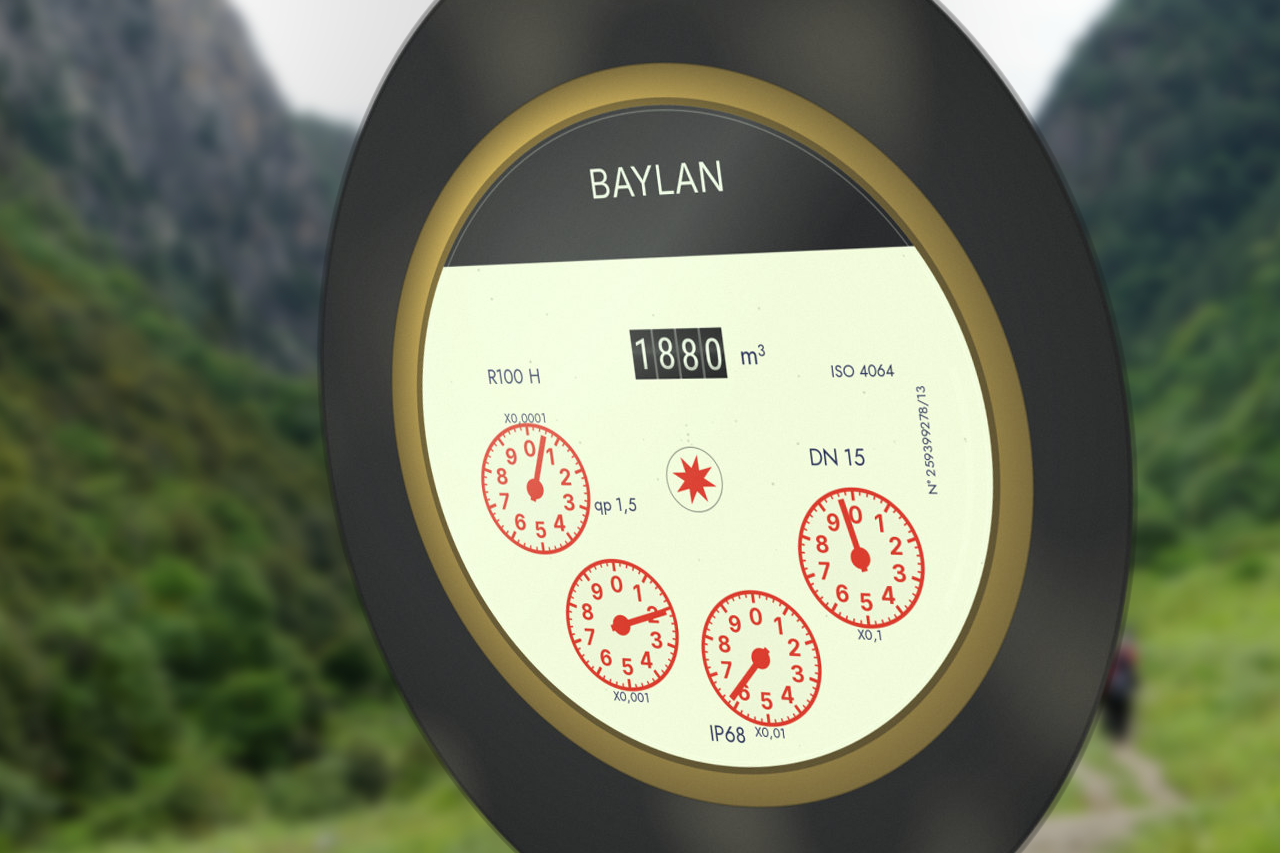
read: {"value": 1879.9620, "unit": "m³"}
